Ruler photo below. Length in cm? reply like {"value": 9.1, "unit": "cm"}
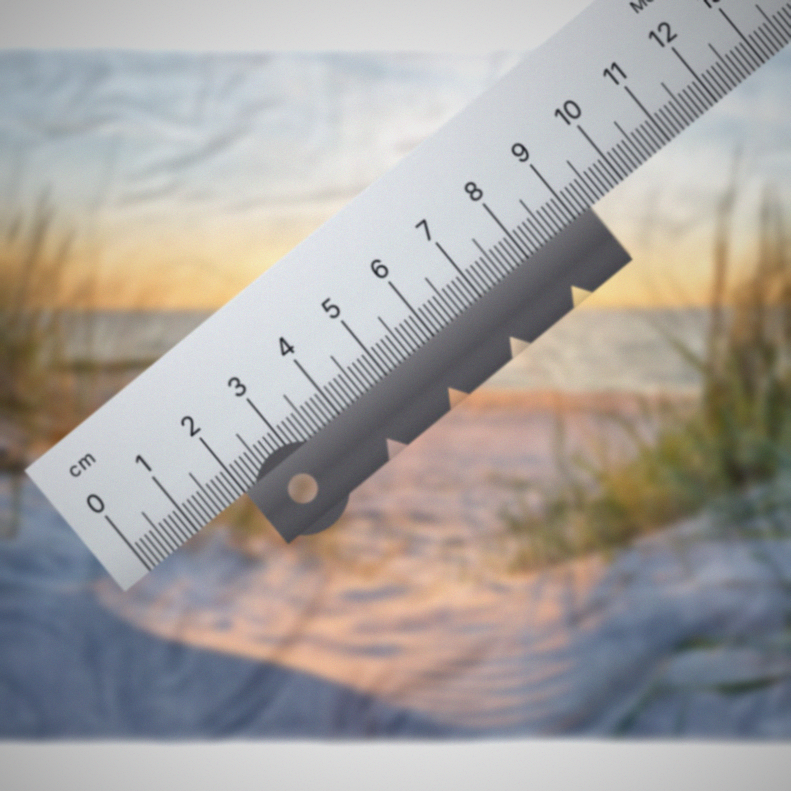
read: {"value": 7.3, "unit": "cm"}
